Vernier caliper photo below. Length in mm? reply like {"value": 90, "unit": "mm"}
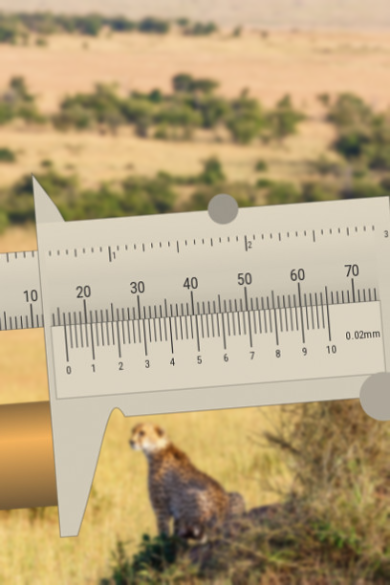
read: {"value": 16.0, "unit": "mm"}
